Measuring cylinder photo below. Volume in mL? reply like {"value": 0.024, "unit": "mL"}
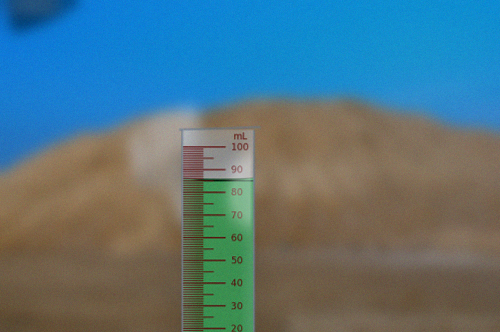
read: {"value": 85, "unit": "mL"}
